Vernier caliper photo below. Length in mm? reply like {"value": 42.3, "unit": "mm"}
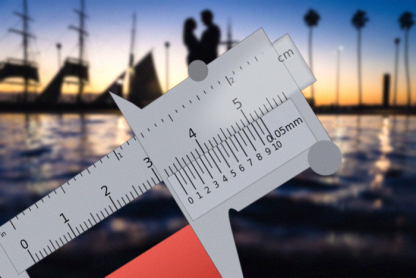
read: {"value": 33.2, "unit": "mm"}
